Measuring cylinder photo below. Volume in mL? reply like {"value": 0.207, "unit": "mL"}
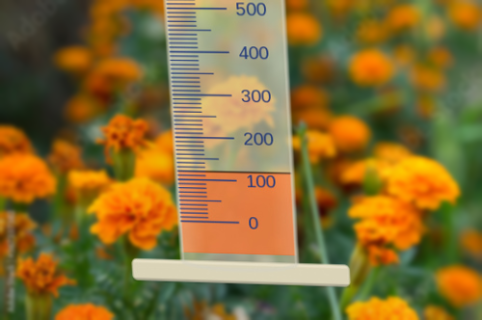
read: {"value": 120, "unit": "mL"}
